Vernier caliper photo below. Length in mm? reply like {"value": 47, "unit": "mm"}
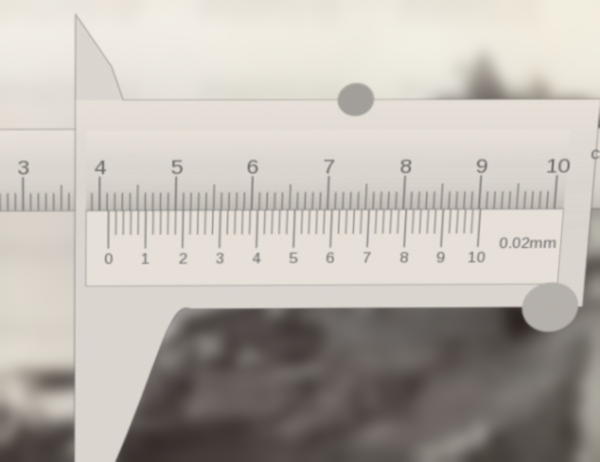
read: {"value": 41.2, "unit": "mm"}
